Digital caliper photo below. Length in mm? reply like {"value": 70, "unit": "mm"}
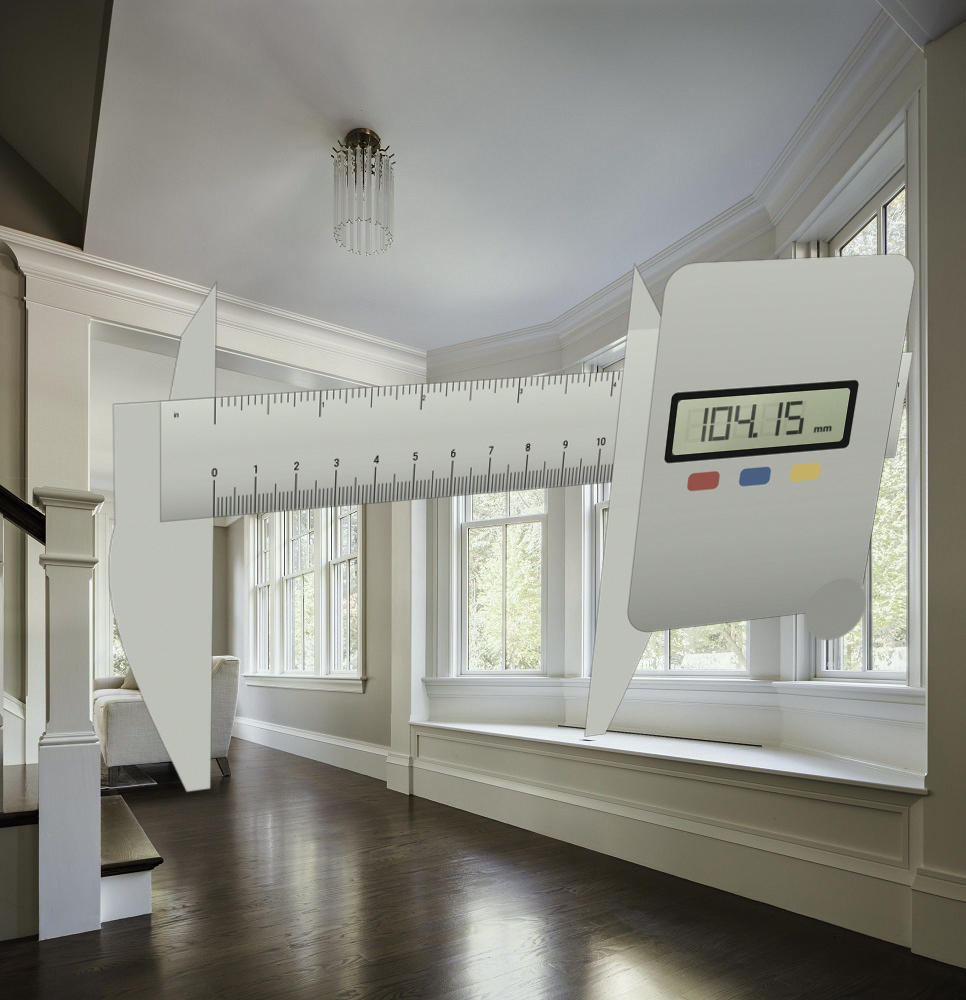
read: {"value": 104.15, "unit": "mm"}
